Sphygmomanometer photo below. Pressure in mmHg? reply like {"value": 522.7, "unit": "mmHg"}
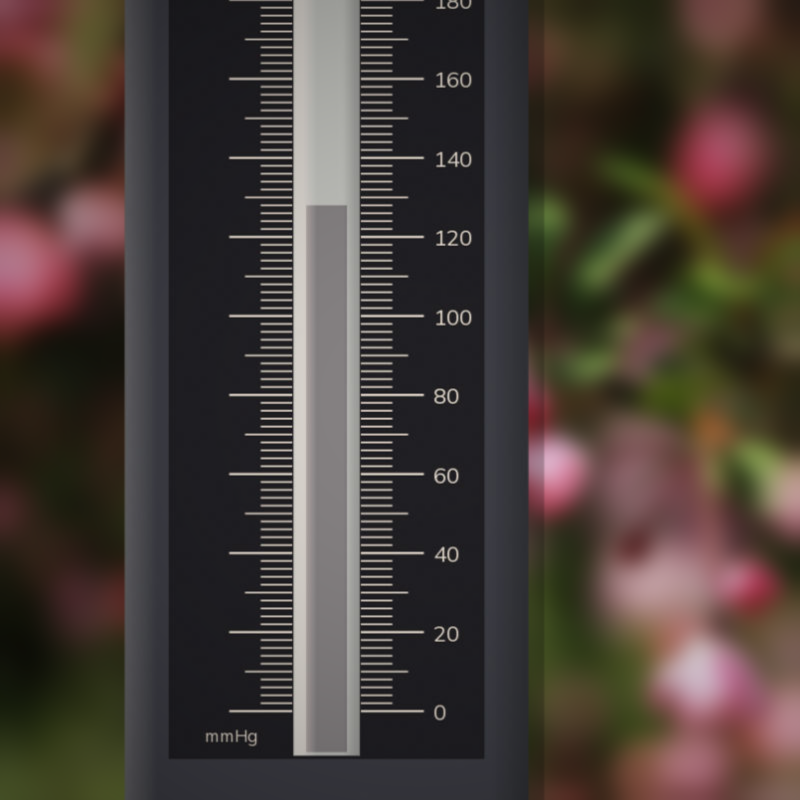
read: {"value": 128, "unit": "mmHg"}
